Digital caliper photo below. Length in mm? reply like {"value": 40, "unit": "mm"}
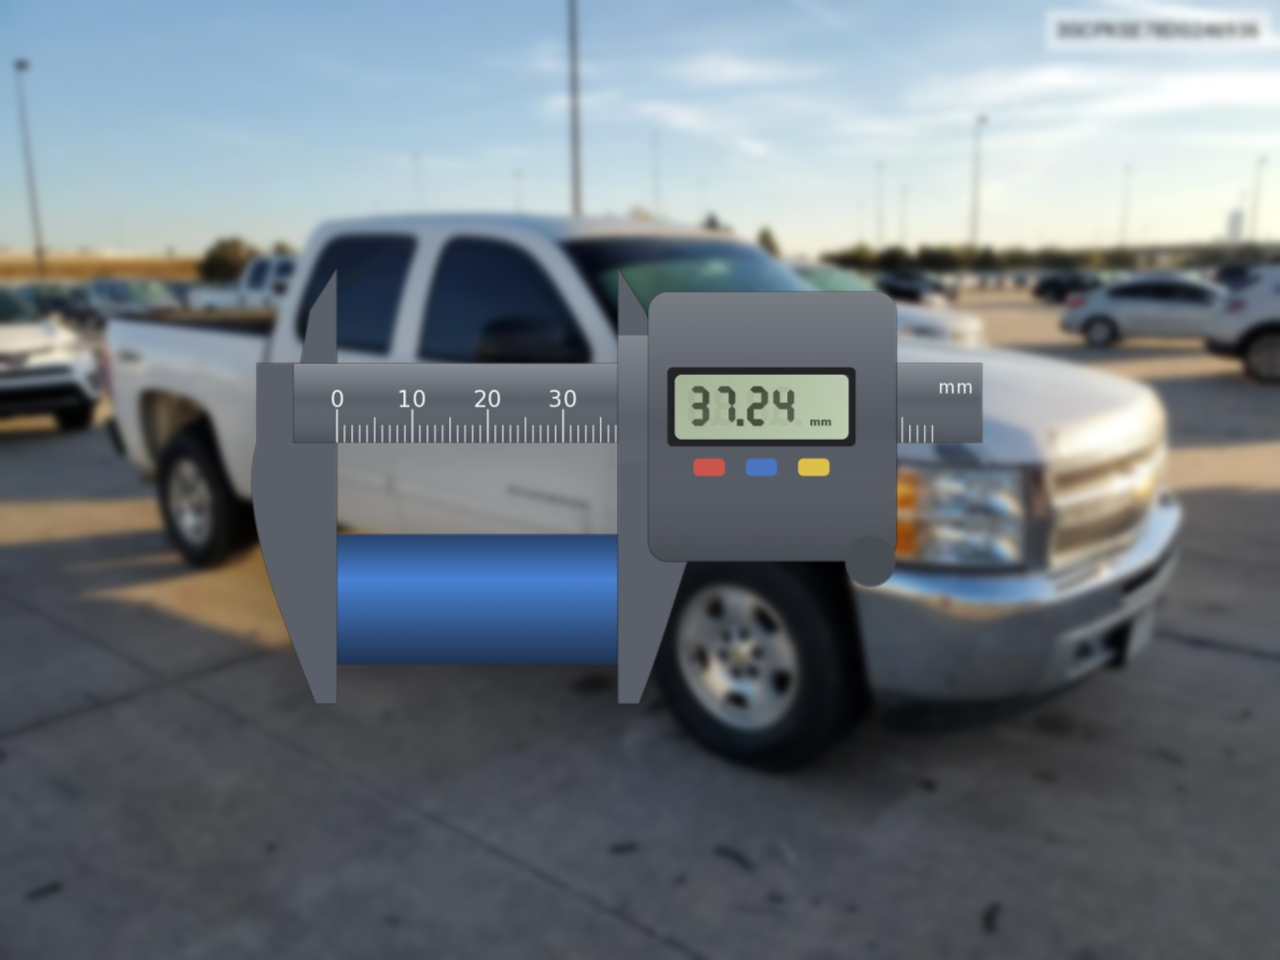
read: {"value": 37.24, "unit": "mm"}
